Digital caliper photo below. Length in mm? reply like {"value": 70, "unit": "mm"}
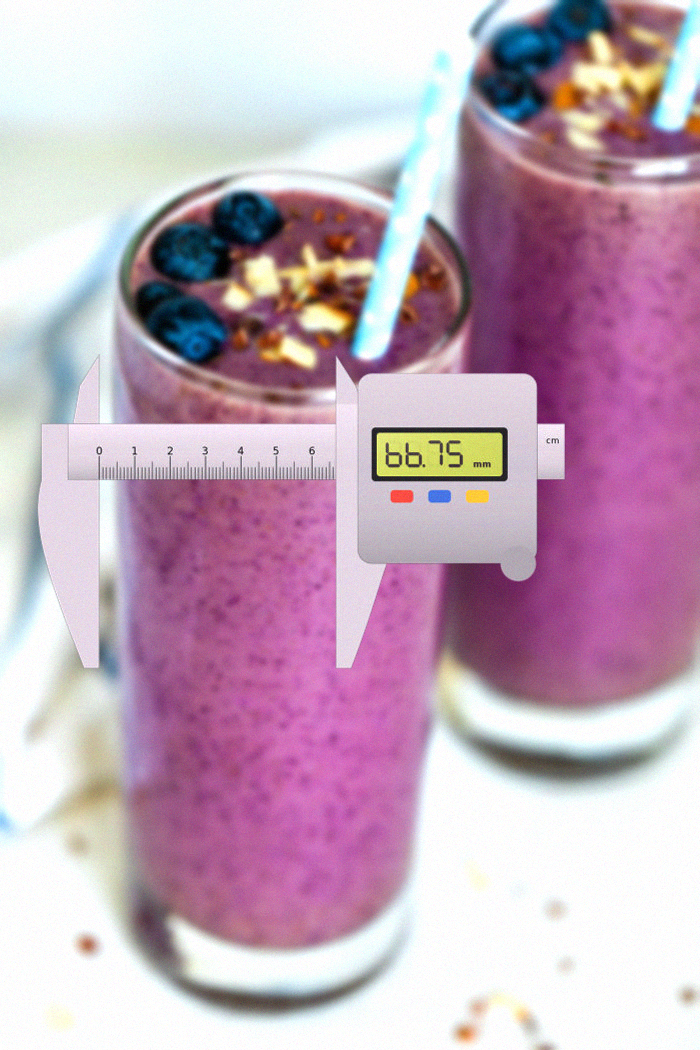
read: {"value": 66.75, "unit": "mm"}
